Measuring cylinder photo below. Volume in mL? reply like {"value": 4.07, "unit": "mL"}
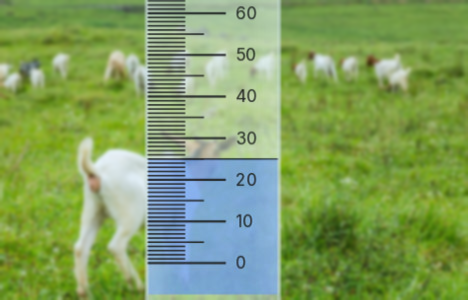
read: {"value": 25, "unit": "mL"}
